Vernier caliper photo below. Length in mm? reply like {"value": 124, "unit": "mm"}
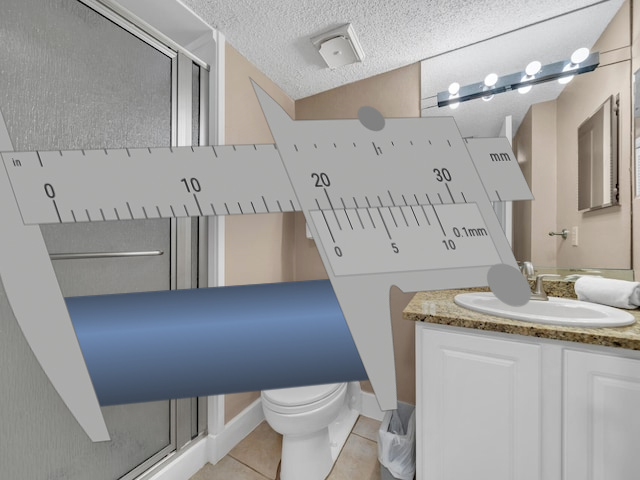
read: {"value": 19.1, "unit": "mm"}
